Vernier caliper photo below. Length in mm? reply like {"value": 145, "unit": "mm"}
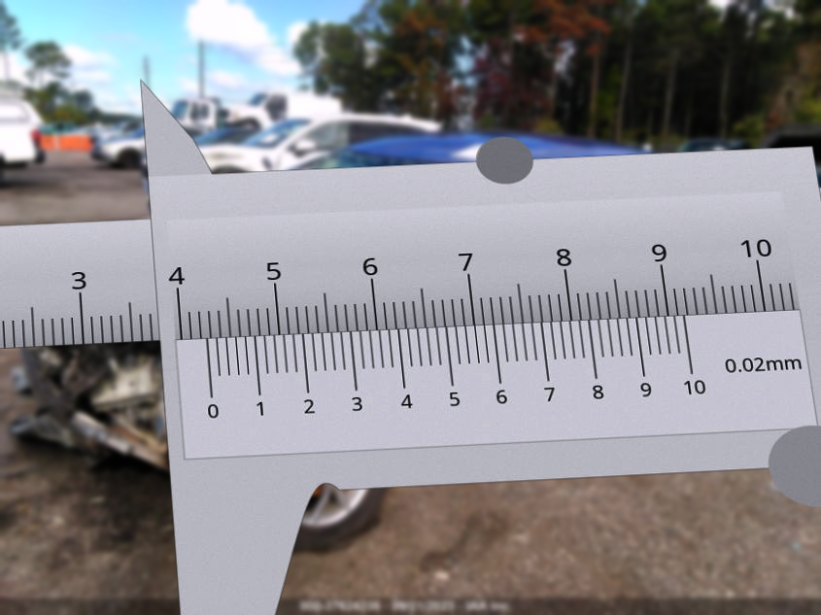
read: {"value": 42.6, "unit": "mm"}
